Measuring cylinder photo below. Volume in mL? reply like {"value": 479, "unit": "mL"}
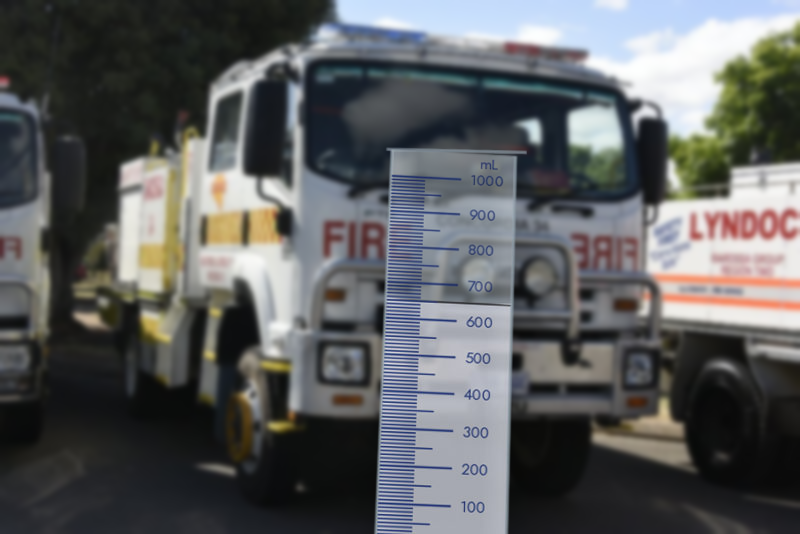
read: {"value": 650, "unit": "mL"}
